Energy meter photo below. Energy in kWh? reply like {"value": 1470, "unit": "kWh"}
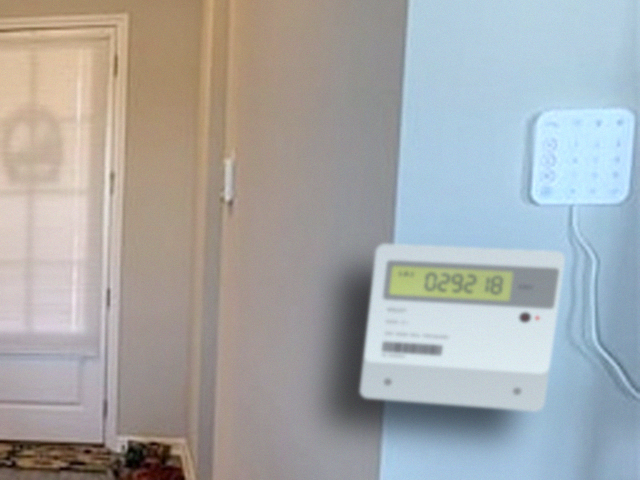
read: {"value": 29218, "unit": "kWh"}
